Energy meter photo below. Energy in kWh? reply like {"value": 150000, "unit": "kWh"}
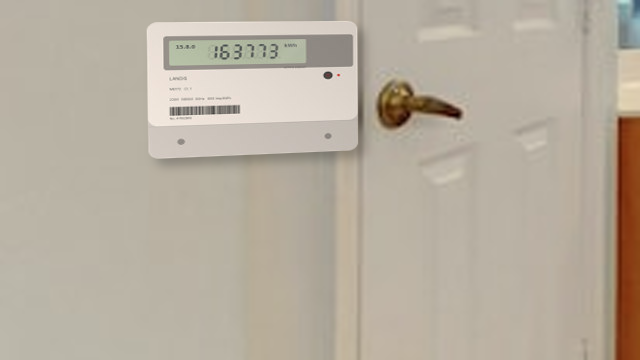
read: {"value": 163773, "unit": "kWh"}
